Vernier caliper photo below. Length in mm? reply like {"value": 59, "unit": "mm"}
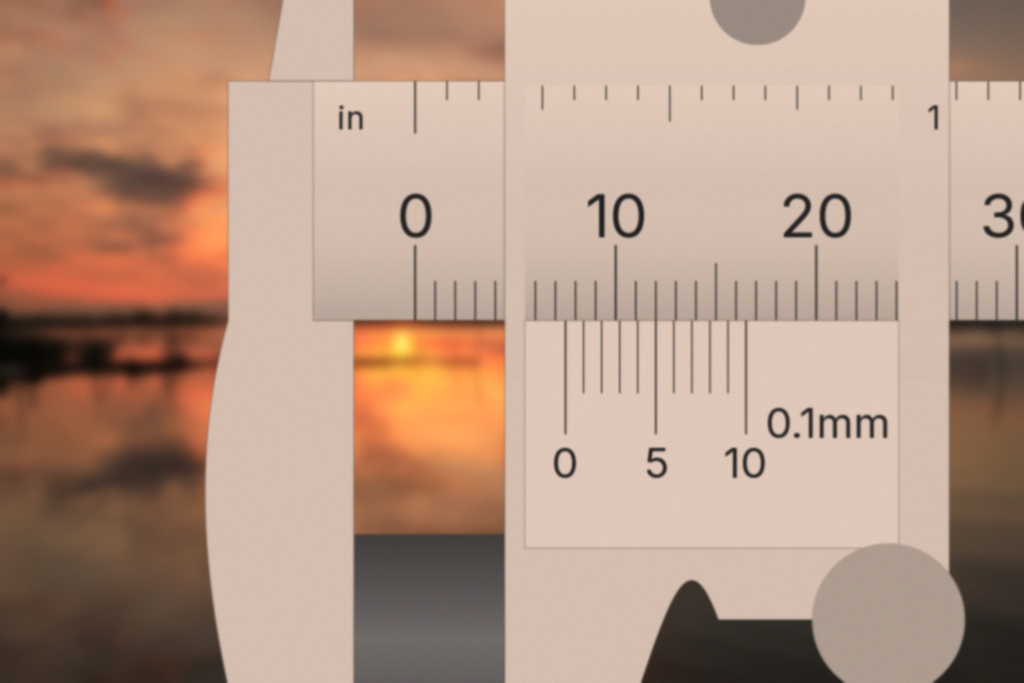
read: {"value": 7.5, "unit": "mm"}
